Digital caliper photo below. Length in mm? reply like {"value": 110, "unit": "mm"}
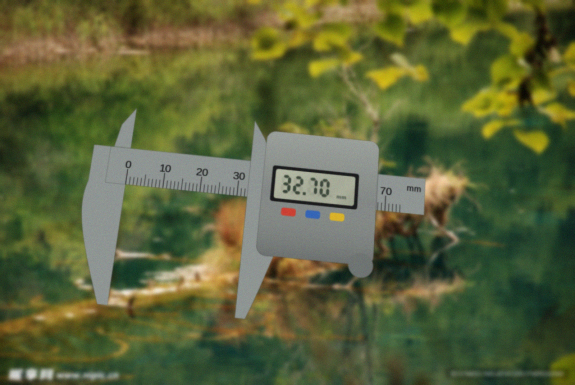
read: {"value": 32.70, "unit": "mm"}
